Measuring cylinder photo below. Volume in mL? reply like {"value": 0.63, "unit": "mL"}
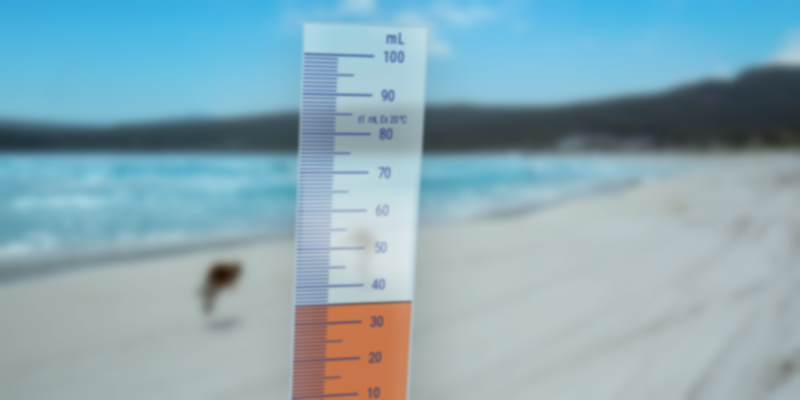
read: {"value": 35, "unit": "mL"}
